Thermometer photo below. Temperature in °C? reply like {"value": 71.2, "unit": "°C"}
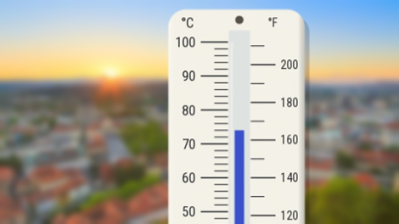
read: {"value": 74, "unit": "°C"}
